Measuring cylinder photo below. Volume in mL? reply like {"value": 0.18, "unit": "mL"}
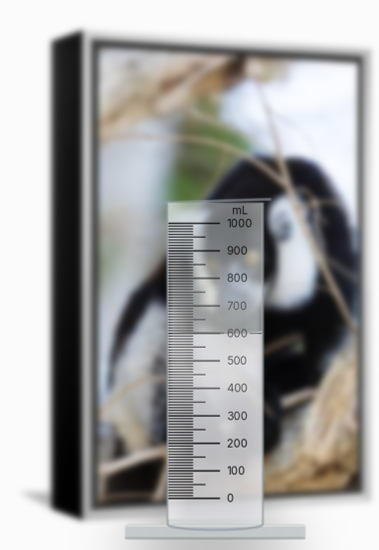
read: {"value": 600, "unit": "mL"}
